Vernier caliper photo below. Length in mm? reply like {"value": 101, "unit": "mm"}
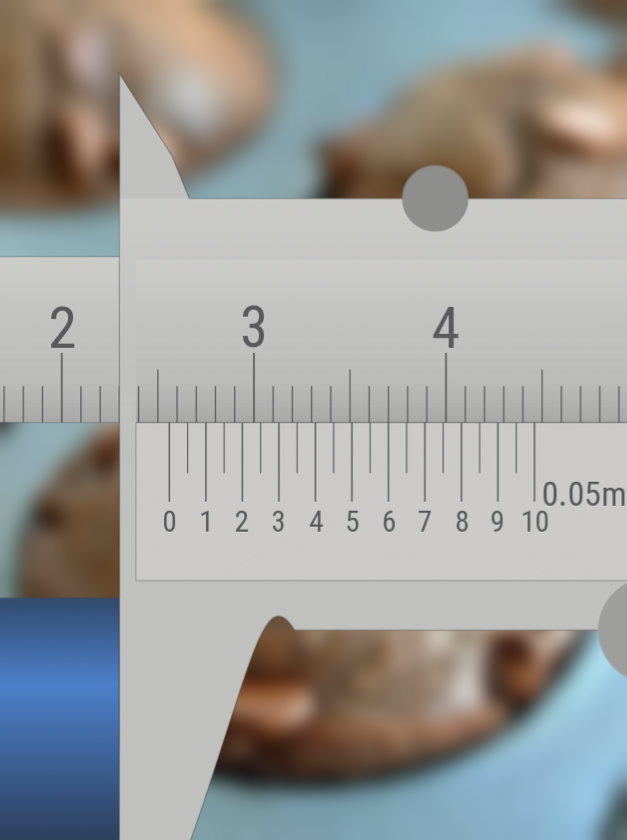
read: {"value": 25.6, "unit": "mm"}
